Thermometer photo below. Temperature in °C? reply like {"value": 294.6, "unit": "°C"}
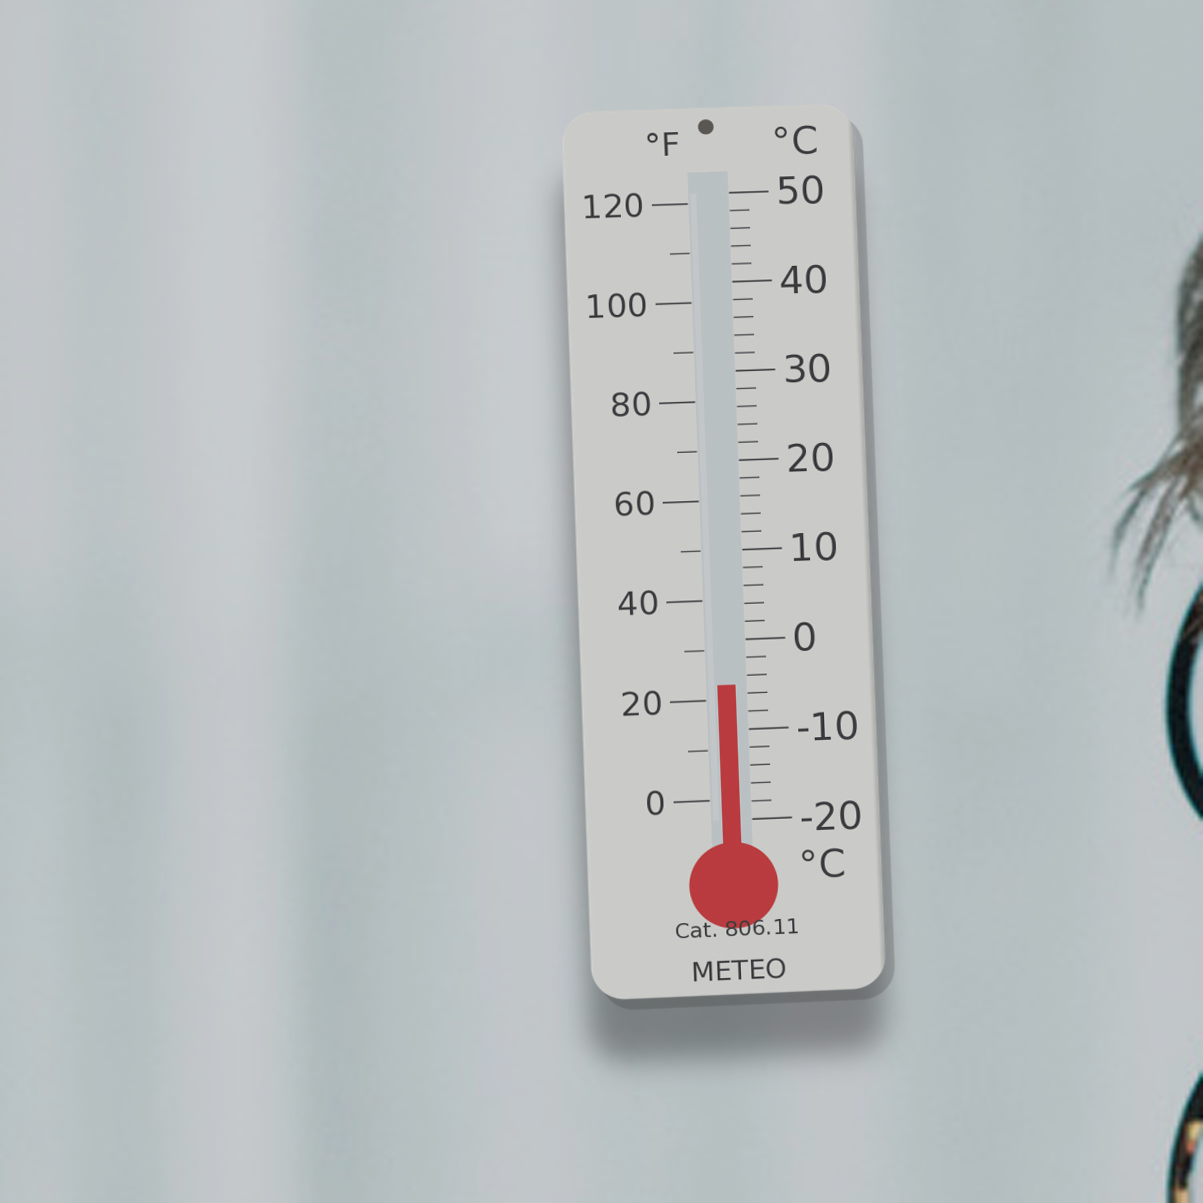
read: {"value": -5, "unit": "°C"}
